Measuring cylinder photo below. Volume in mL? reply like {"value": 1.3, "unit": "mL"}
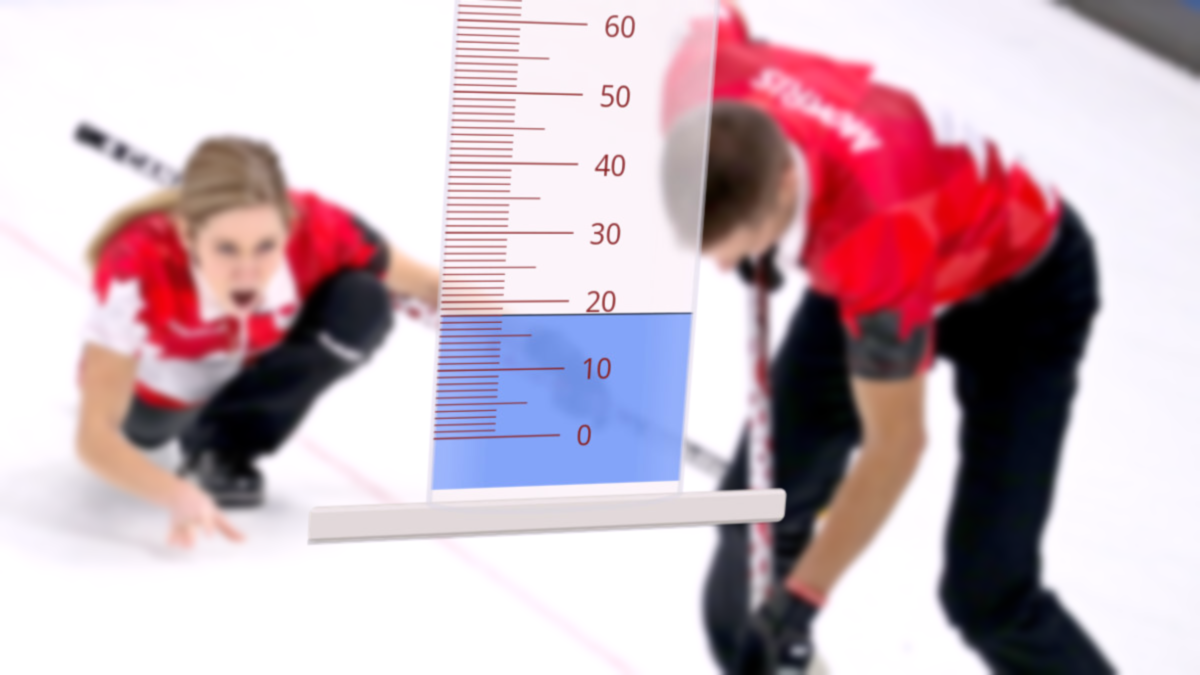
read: {"value": 18, "unit": "mL"}
